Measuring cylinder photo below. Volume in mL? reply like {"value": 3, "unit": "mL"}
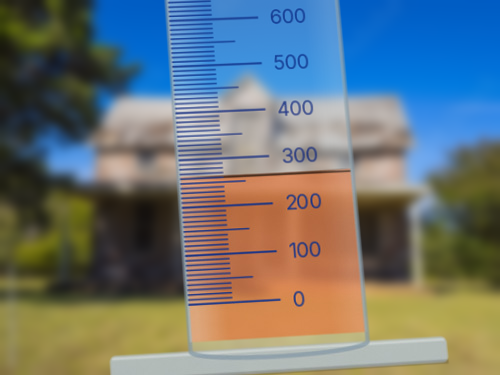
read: {"value": 260, "unit": "mL"}
